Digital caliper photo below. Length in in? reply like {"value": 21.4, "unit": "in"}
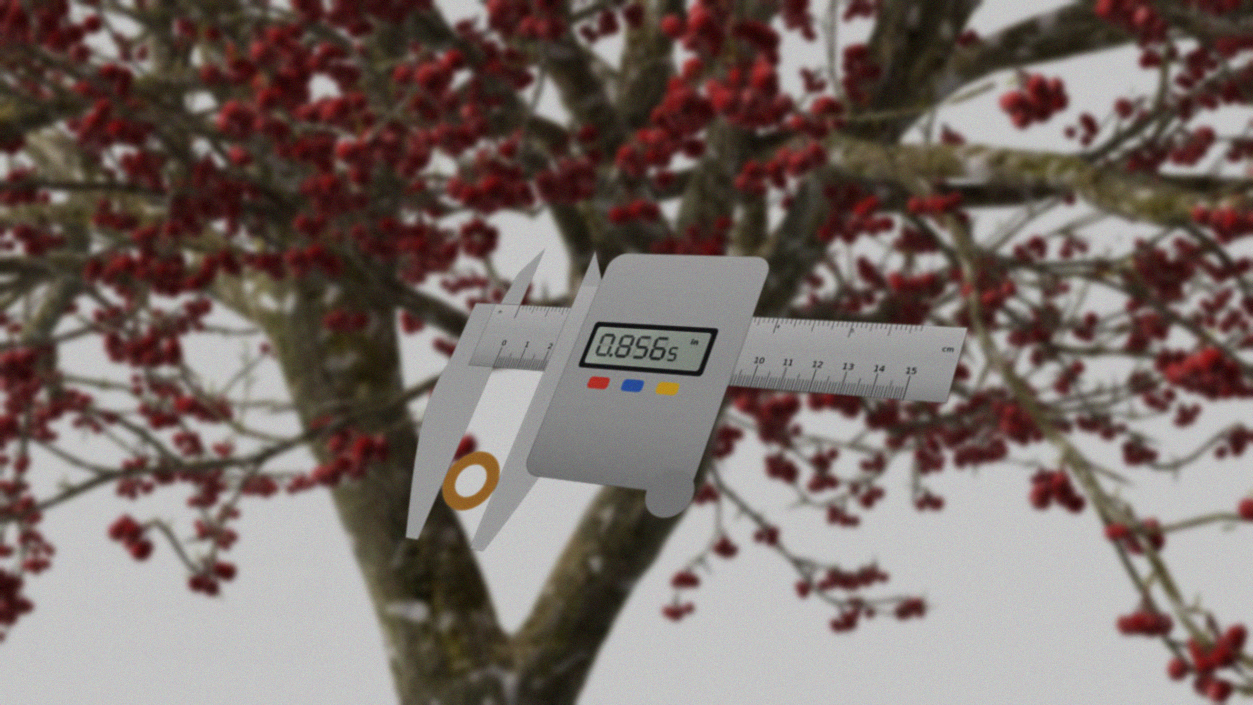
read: {"value": 0.8565, "unit": "in"}
